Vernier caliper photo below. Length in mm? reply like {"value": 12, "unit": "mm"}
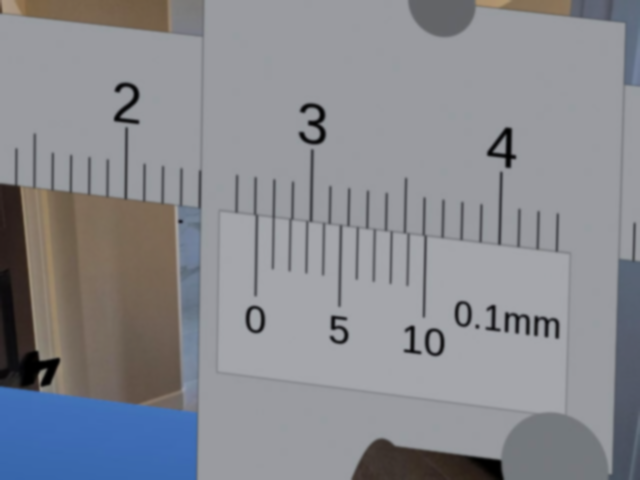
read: {"value": 27.1, "unit": "mm"}
